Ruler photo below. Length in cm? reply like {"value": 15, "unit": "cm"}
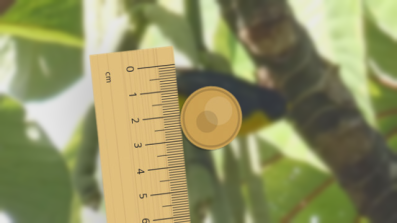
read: {"value": 2.5, "unit": "cm"}
